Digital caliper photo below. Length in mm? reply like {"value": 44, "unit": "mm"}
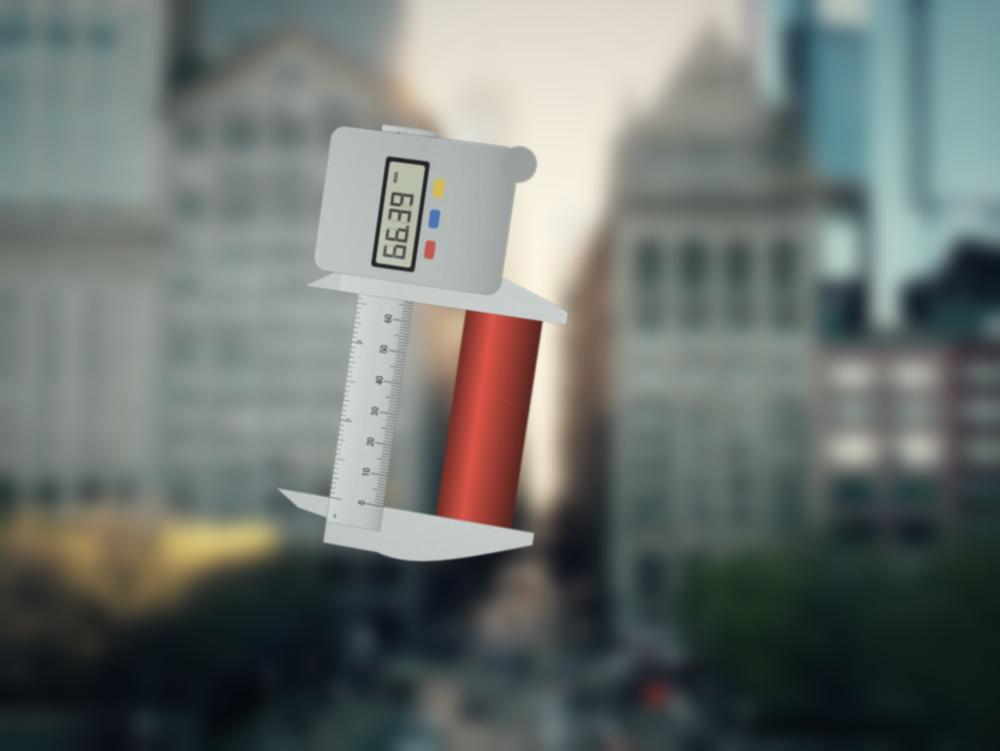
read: {"value": 66.39, "unit": "mm"}
